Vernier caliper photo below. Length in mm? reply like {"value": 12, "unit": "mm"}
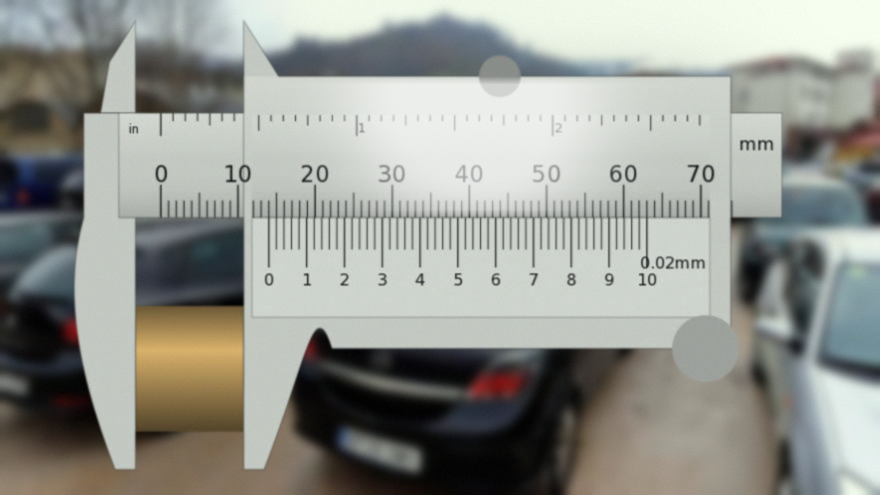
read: {"value": 14.0, "unit": "mm"}
